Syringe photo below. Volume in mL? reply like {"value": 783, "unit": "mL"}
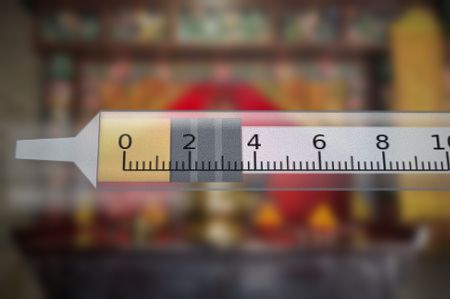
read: {"value": 1.4, "unit": "mL"}
